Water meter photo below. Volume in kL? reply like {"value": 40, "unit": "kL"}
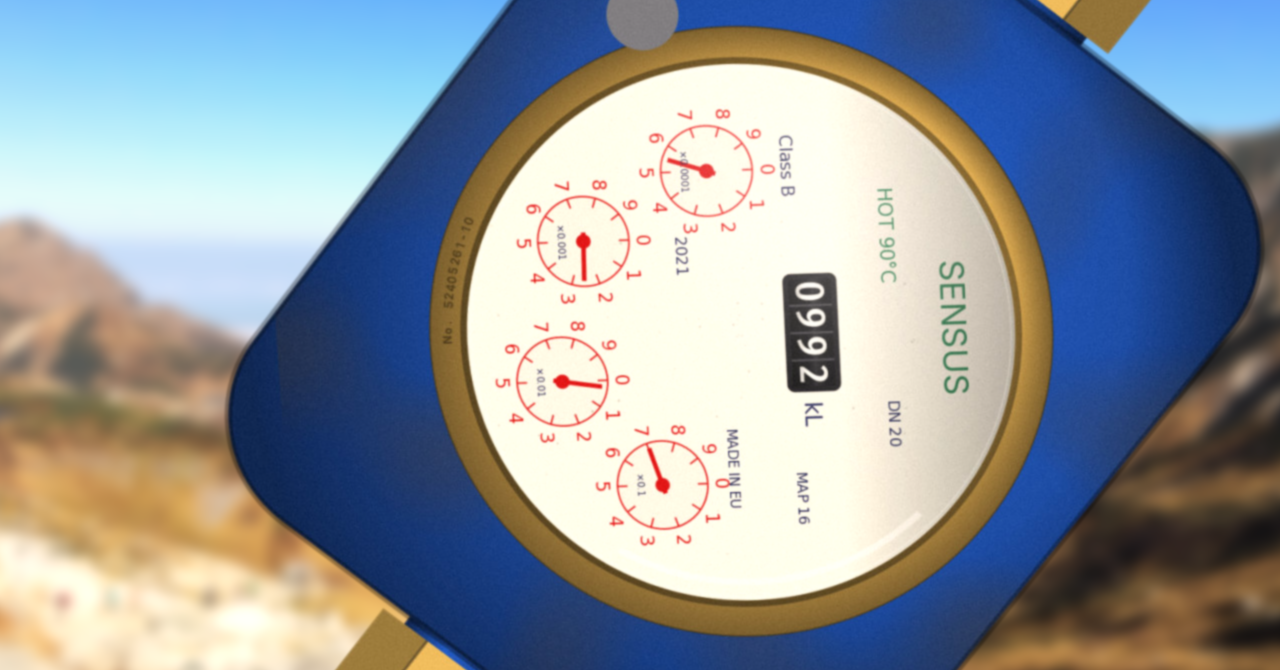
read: {"value": 992.7025, "unit": "kL"}
